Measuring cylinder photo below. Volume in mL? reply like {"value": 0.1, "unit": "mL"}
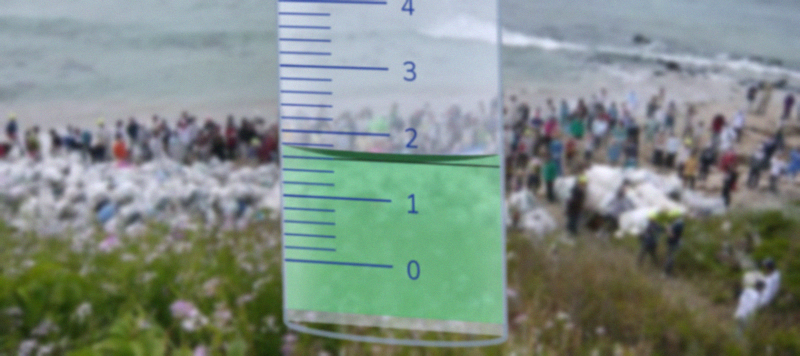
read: {"value": 1.6, "unit": "mL"}
